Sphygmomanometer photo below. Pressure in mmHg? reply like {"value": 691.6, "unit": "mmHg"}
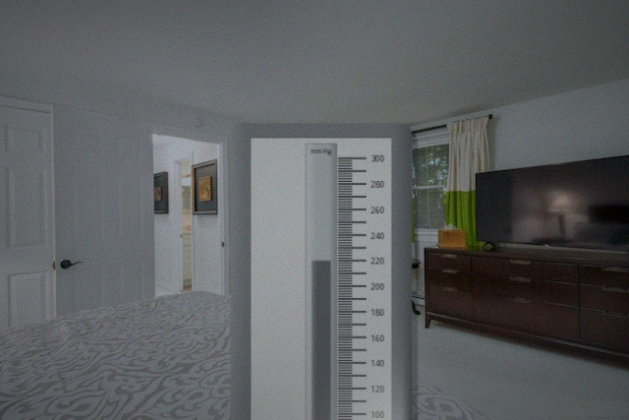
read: {"value": 220, "unit": "mmHg"}
